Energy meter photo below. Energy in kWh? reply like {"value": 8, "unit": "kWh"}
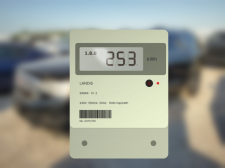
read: {"value": 253, "unit": "kWh"}
